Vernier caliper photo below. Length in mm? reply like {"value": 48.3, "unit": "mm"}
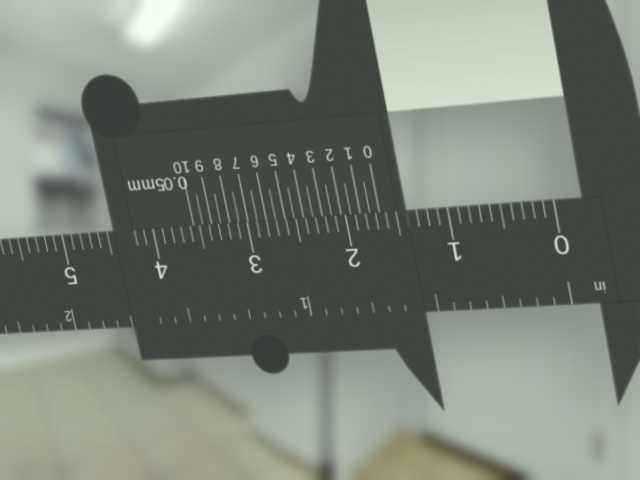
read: {"value": 16.6, "unit": "mm"}
